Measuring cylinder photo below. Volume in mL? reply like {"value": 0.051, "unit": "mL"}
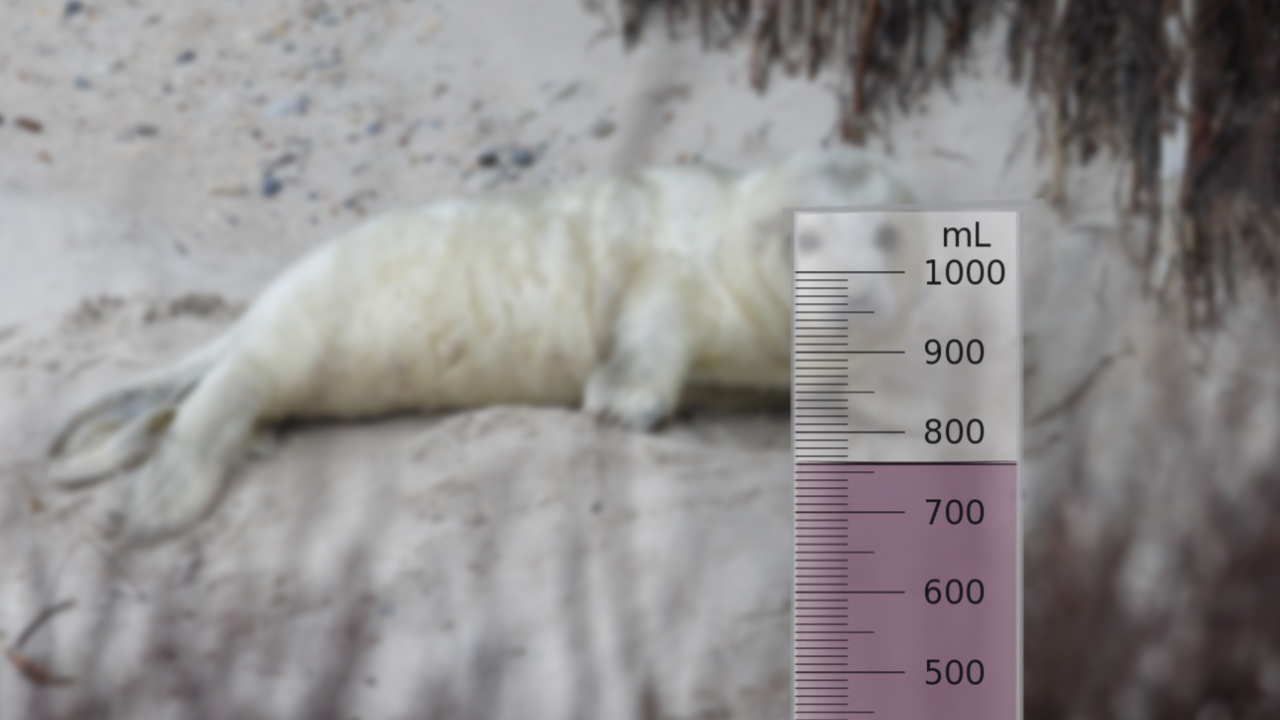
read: {"value": 760, "unit": "mL"}
